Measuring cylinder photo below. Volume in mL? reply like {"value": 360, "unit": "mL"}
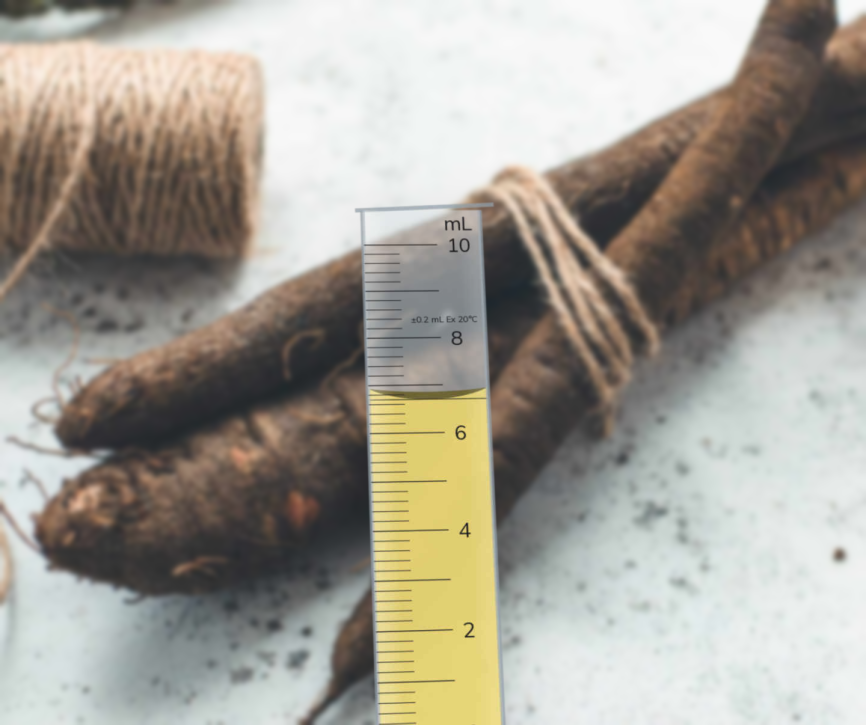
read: {"value": 6.7, "unit": "mL"}
